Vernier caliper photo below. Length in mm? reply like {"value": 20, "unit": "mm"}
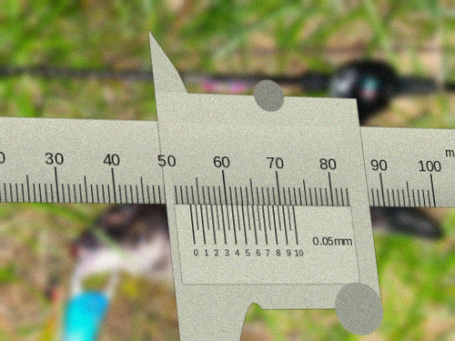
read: {"value": 53.4, "unit": "mm"}
